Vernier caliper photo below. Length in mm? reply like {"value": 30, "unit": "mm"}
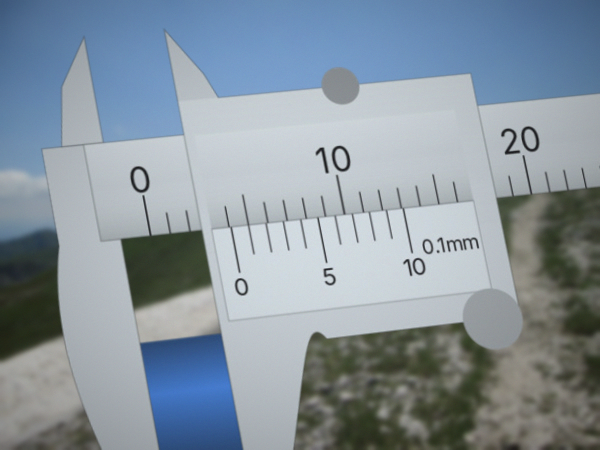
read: {"value": 4.1, "unit": "mm"}
